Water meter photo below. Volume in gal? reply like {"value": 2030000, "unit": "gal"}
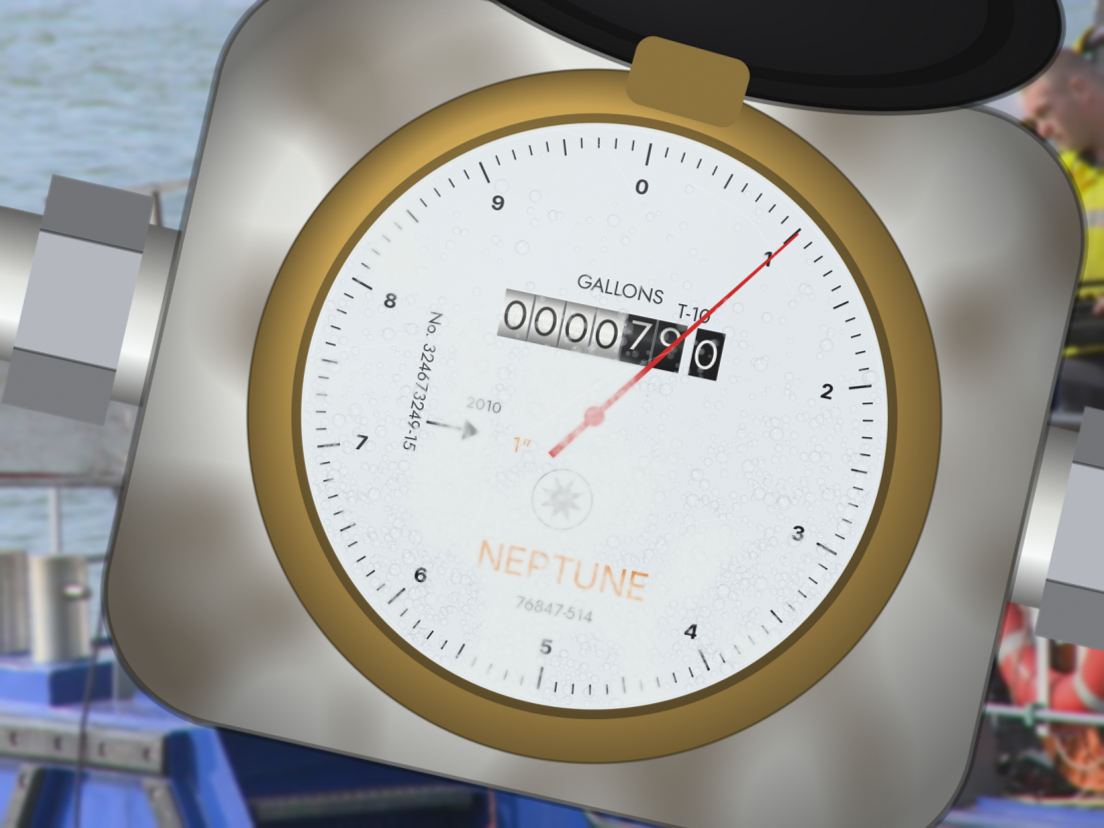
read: {"value": 791.0, "unit": "gal"}
